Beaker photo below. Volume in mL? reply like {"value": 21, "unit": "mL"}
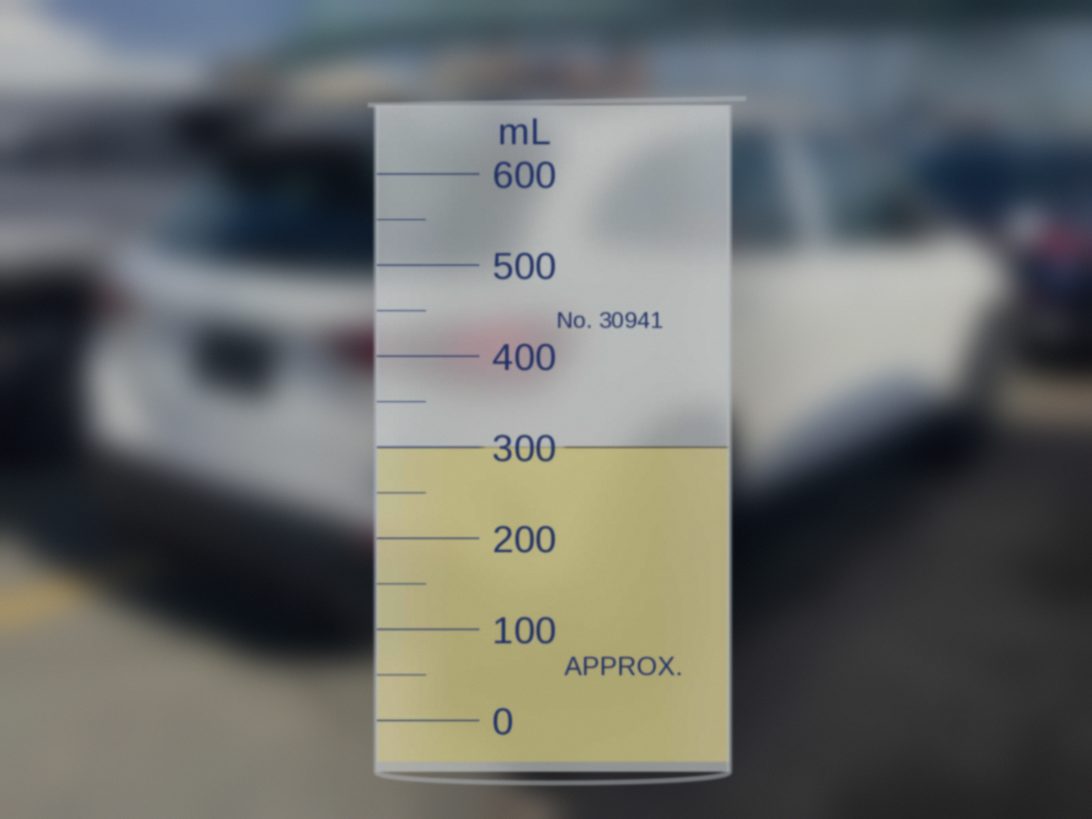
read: {"value": 300, "unit": "mL"}
